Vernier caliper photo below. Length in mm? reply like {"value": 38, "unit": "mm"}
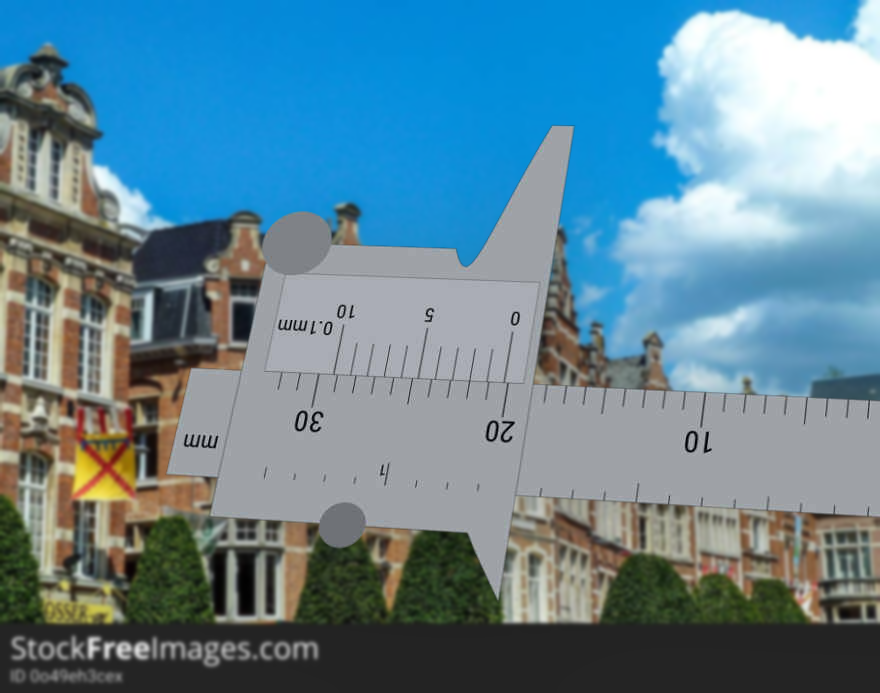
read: {"value": 20.2, "unit": "mm"}
